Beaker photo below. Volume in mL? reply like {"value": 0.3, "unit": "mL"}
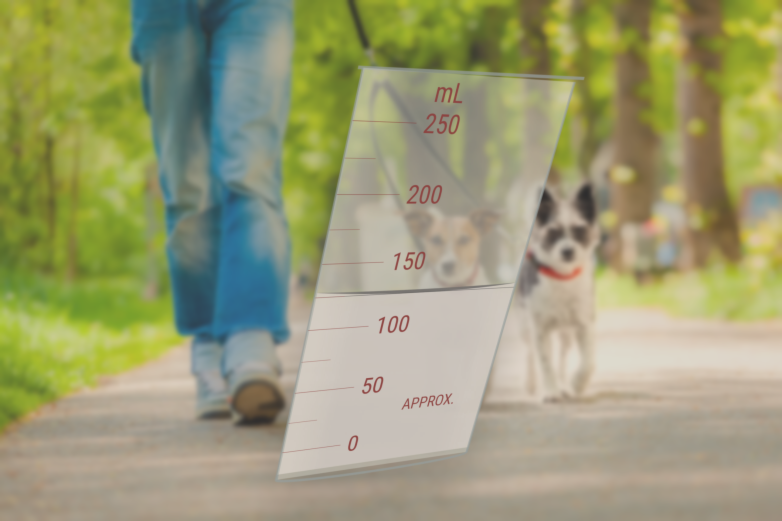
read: {"value": 125, "unit": "mL"}
